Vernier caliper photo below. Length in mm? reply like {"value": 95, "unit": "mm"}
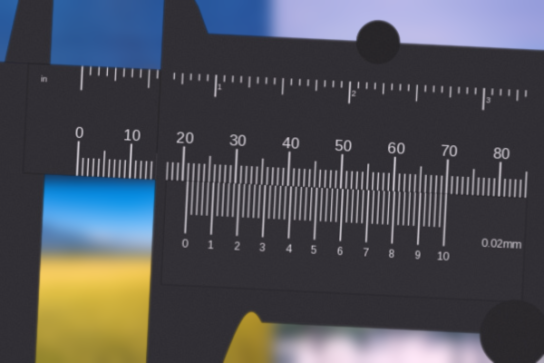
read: {"value": 21.0, "unit": "mm"}
